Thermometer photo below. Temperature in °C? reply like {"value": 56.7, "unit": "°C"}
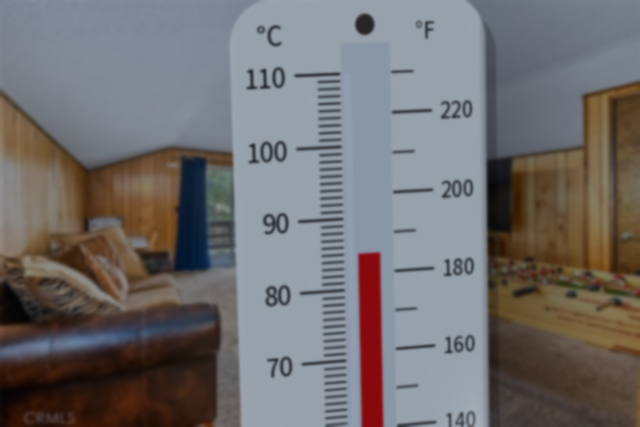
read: {"value": 85, "unit": "°C"}
